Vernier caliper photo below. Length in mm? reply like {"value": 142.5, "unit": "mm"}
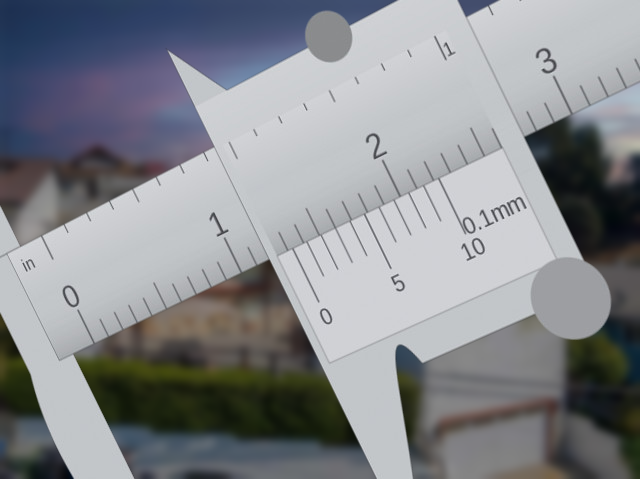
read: {"value": 13.3, "unit": "mm"}
